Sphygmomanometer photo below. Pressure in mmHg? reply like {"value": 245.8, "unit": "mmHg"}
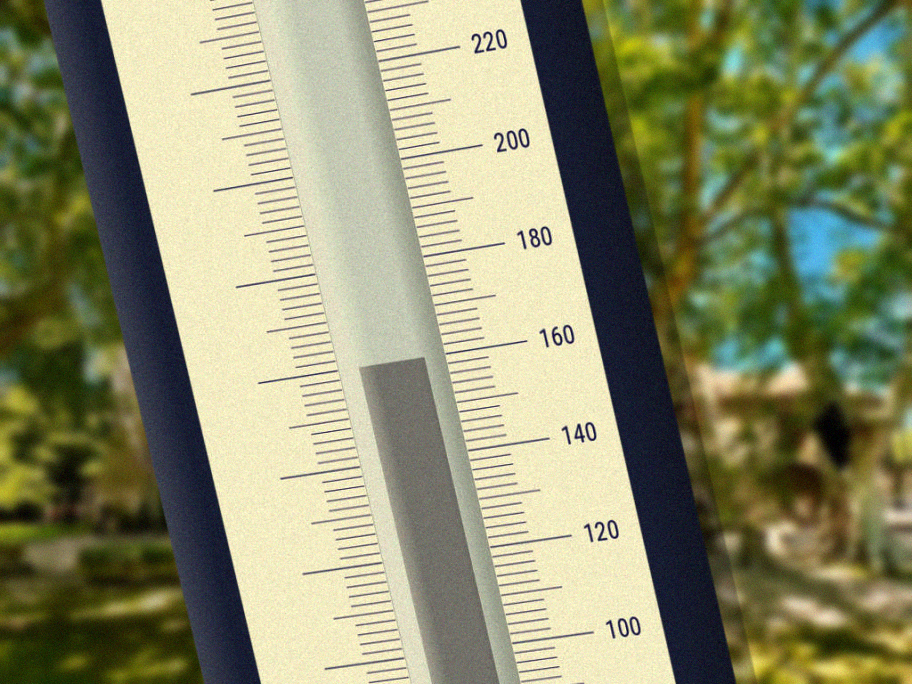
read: {"value": 160, "unit": "mmHg"}
